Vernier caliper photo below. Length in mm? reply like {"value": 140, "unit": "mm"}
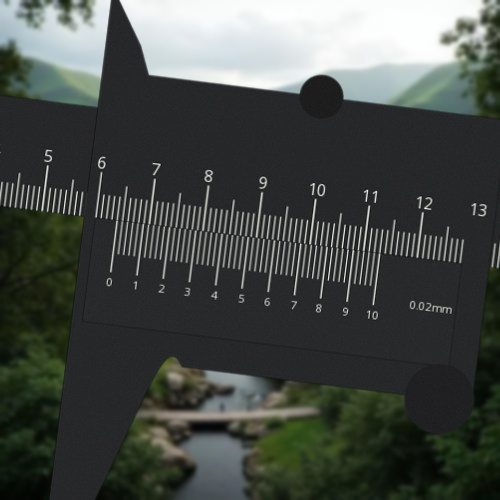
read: {"value": 64.0, "unit": "mm"}
